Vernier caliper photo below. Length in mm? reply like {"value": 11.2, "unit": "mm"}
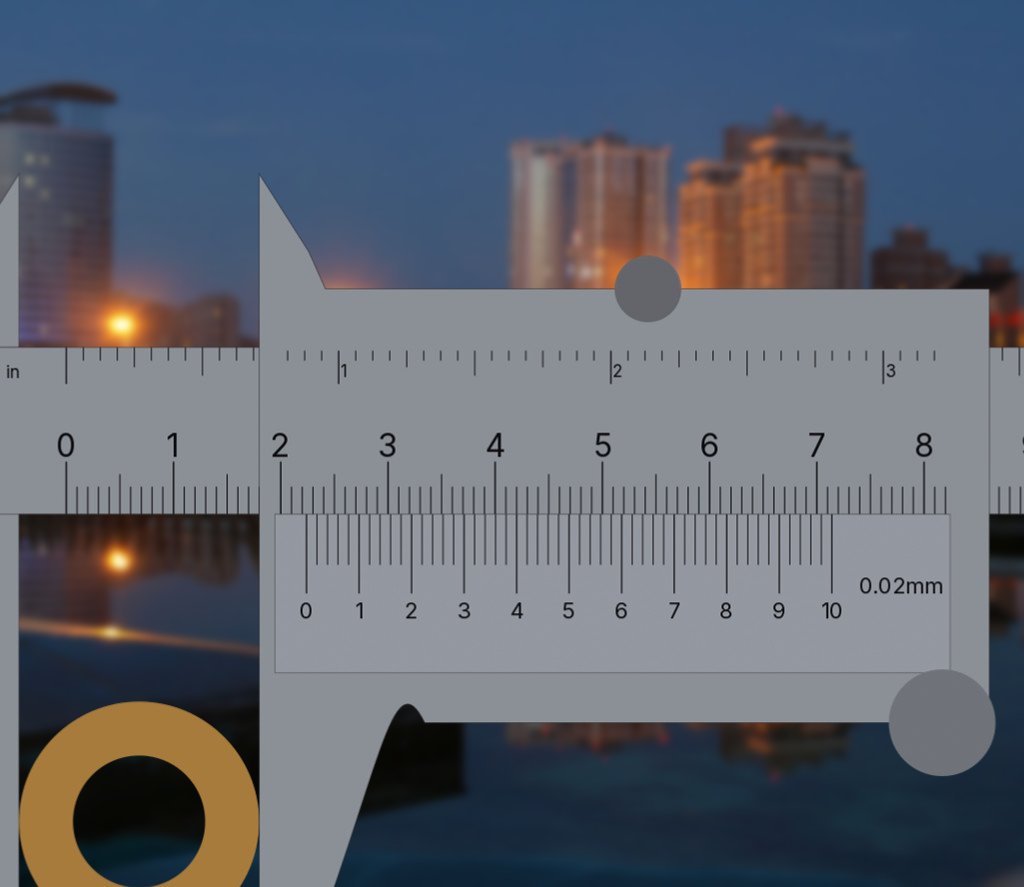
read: {"value": 22.4, "unit": "mm"}
